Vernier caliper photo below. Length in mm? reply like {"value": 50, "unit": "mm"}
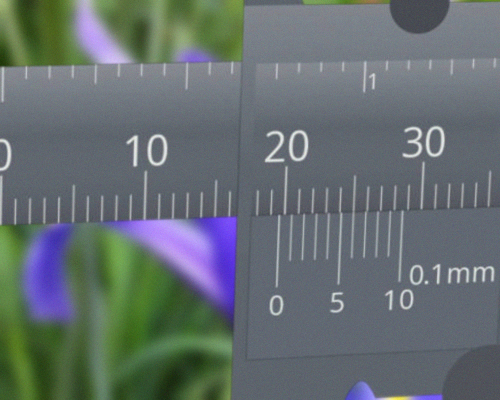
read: {"value": 19.6, "unit": "mm"}
